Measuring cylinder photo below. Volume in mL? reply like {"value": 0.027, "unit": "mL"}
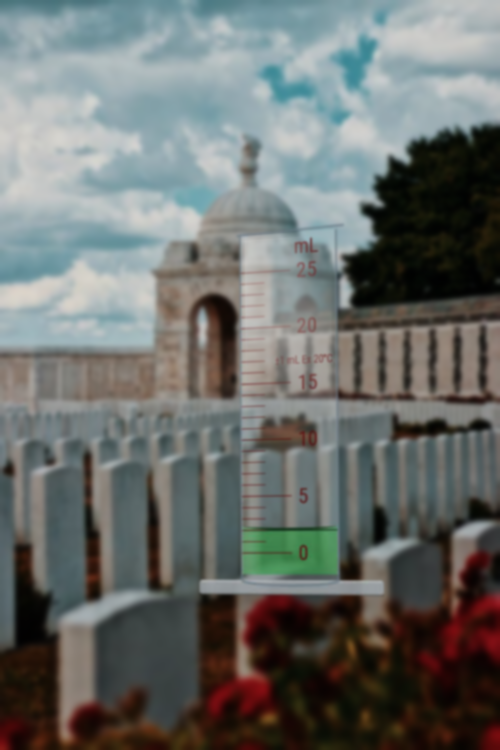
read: {"value": 2, "unit": "mL"}
